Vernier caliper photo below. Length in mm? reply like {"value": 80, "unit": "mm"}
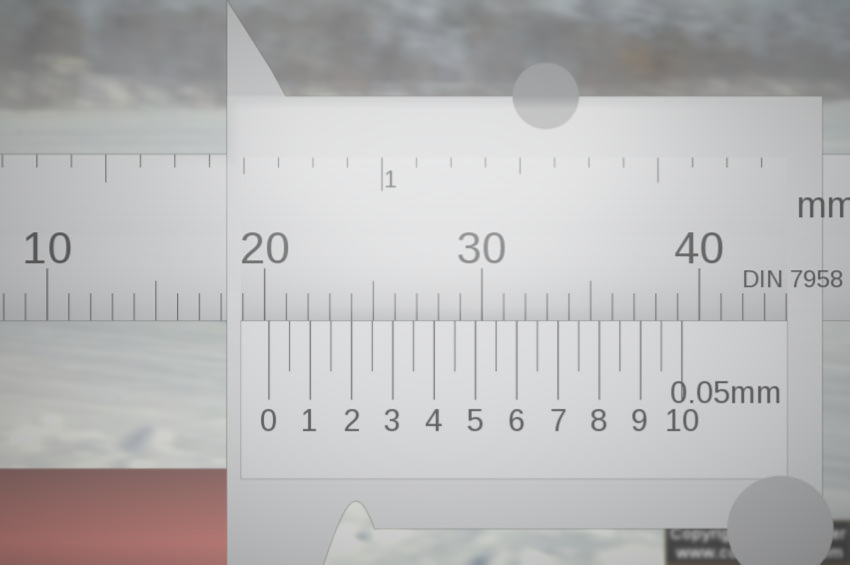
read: {"value": 20.2, "unit": "mm"}
